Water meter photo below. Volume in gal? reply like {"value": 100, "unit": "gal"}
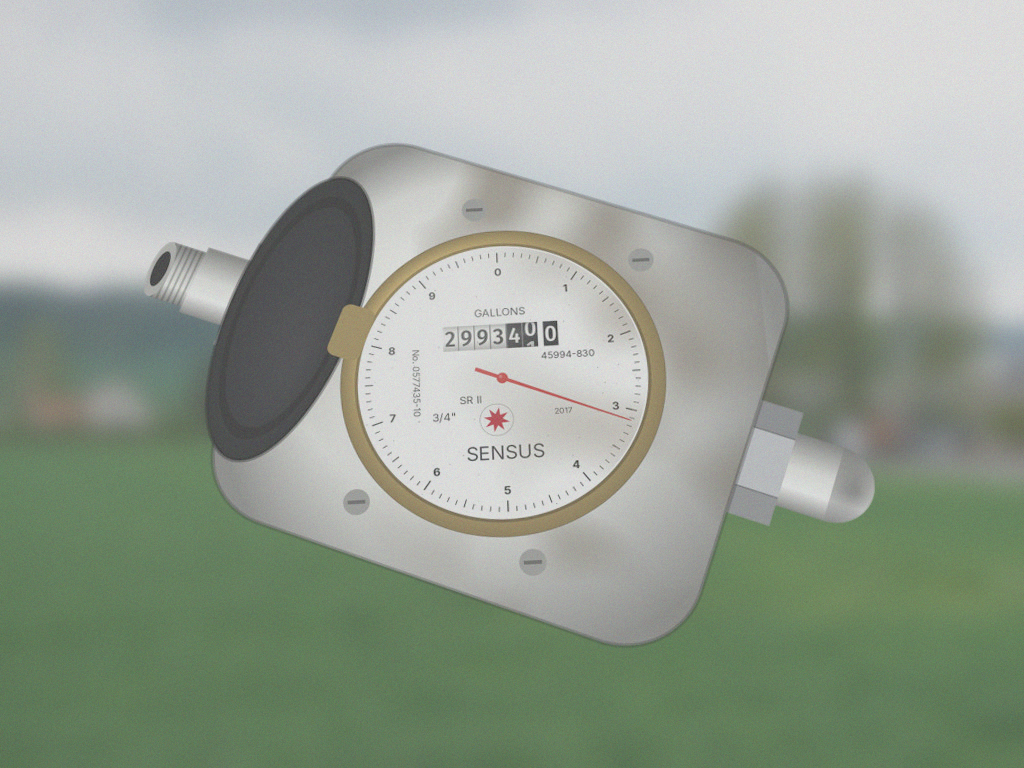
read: {"value": 2993403.1, "unit": "gal"}
